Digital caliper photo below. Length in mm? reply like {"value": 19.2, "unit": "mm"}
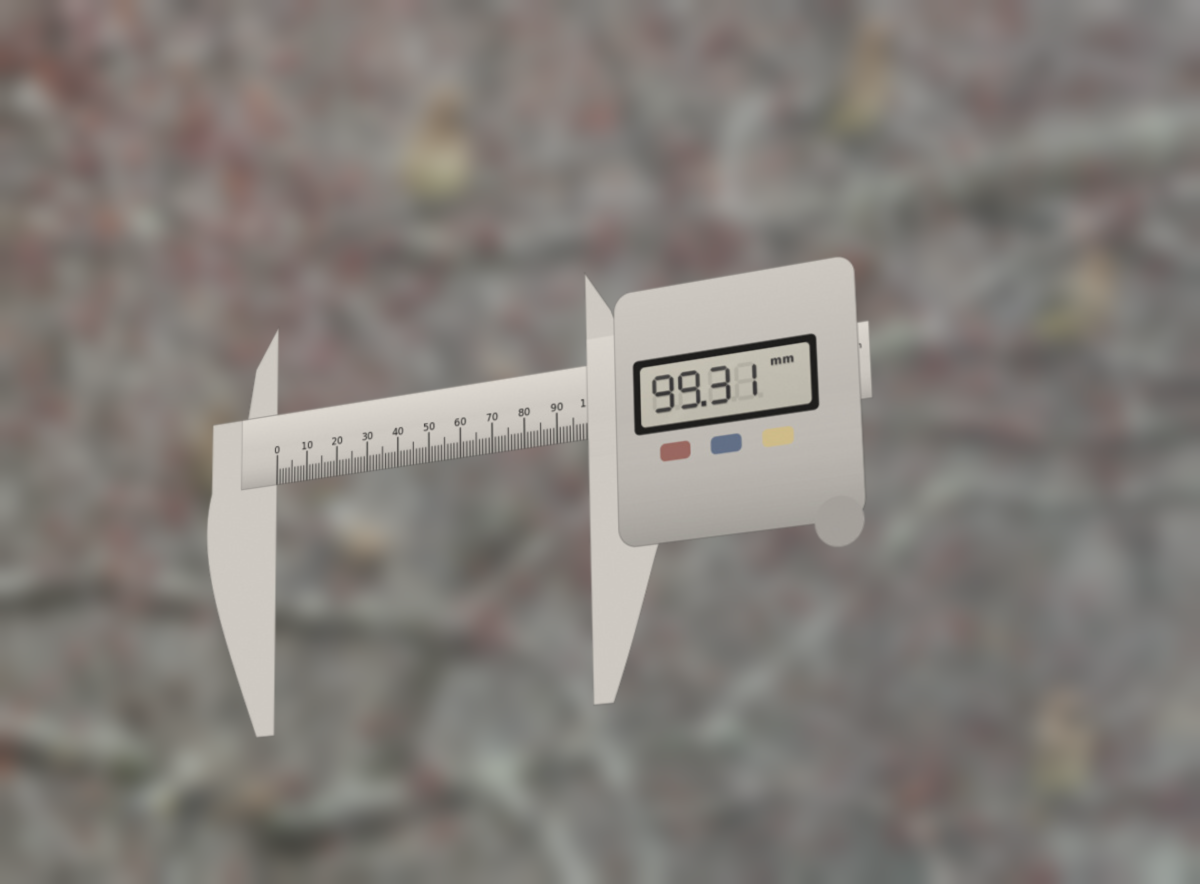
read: {"value": 99.31, "unit": "mm"}
